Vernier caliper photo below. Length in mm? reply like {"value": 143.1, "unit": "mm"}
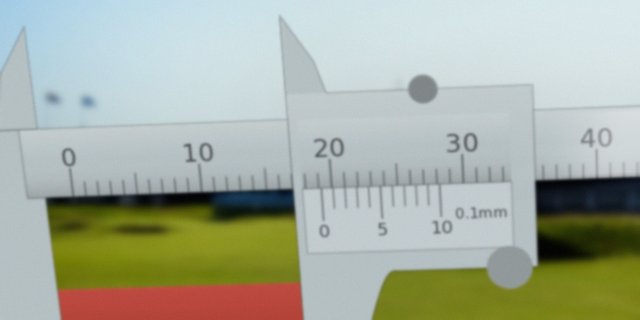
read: {"value": 19.2, "unit": "mm"}
